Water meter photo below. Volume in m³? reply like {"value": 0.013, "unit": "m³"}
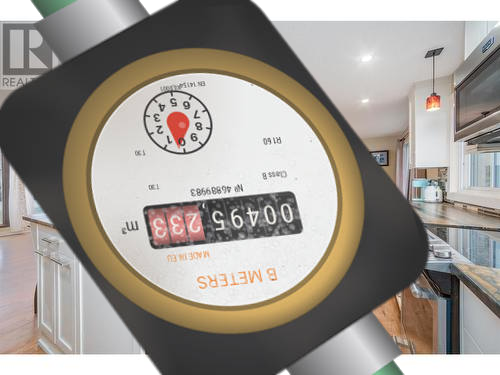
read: {"value": 495.2330, "unit": "m³"}
